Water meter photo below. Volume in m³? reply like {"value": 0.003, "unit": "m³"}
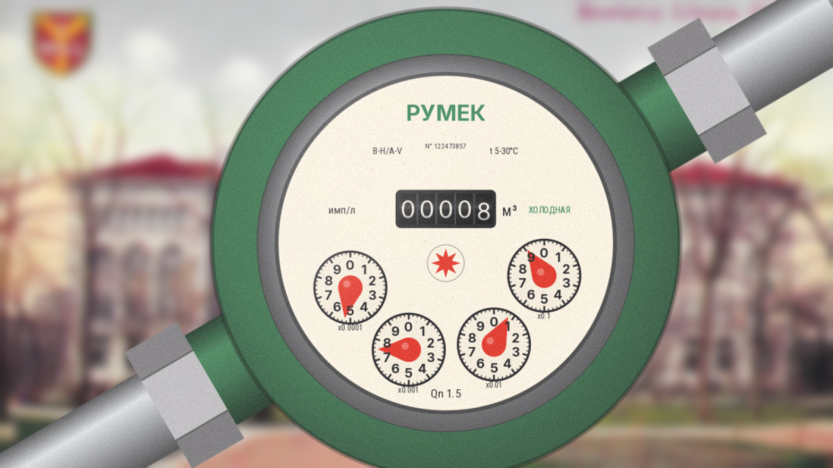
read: {"value": 7.9075, "unit": "m³"}
